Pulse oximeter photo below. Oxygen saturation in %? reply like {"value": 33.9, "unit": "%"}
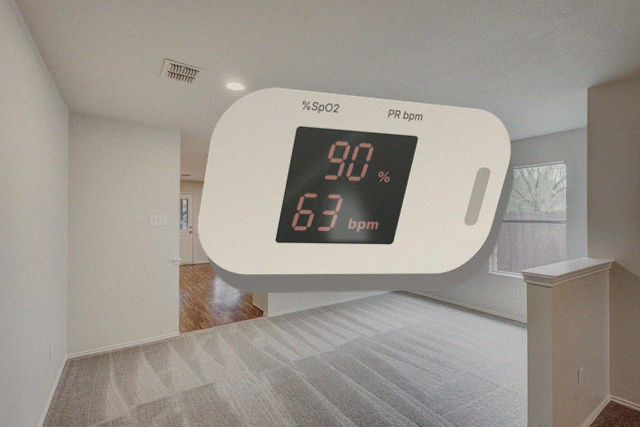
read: {"value": 90, "unit": "%"}
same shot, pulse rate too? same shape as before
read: {"value": 63, "unit": "bpm"}
